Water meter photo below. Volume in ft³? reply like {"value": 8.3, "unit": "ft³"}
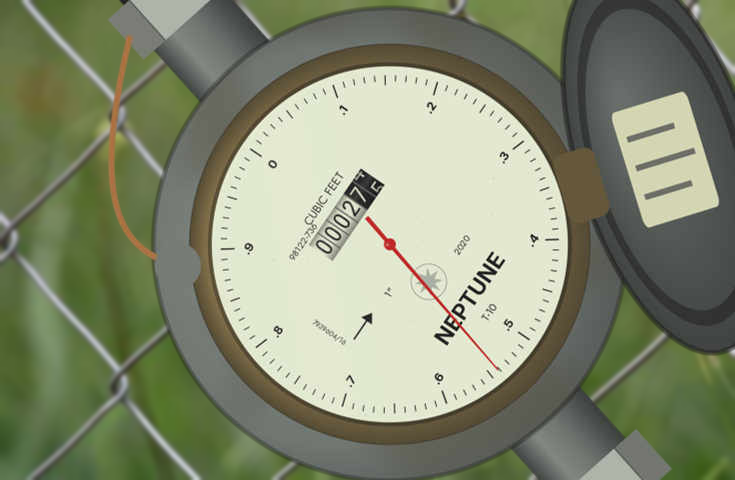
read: {"value": 274.54, "unit": "ft³"}
